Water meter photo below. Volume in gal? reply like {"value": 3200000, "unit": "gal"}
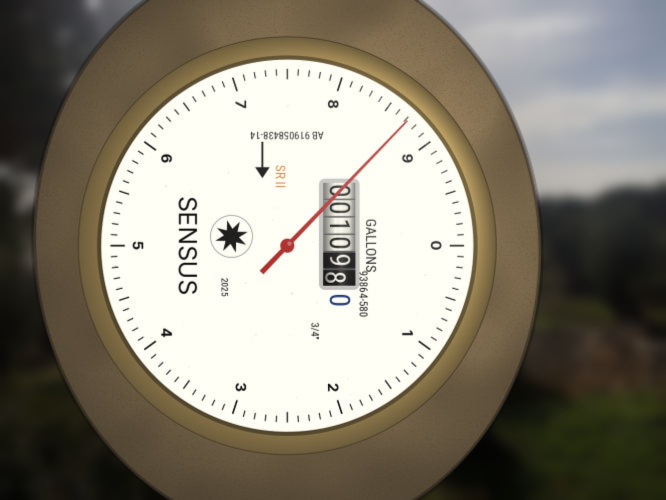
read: {"value": 10978.7, "unit": "gal"}
